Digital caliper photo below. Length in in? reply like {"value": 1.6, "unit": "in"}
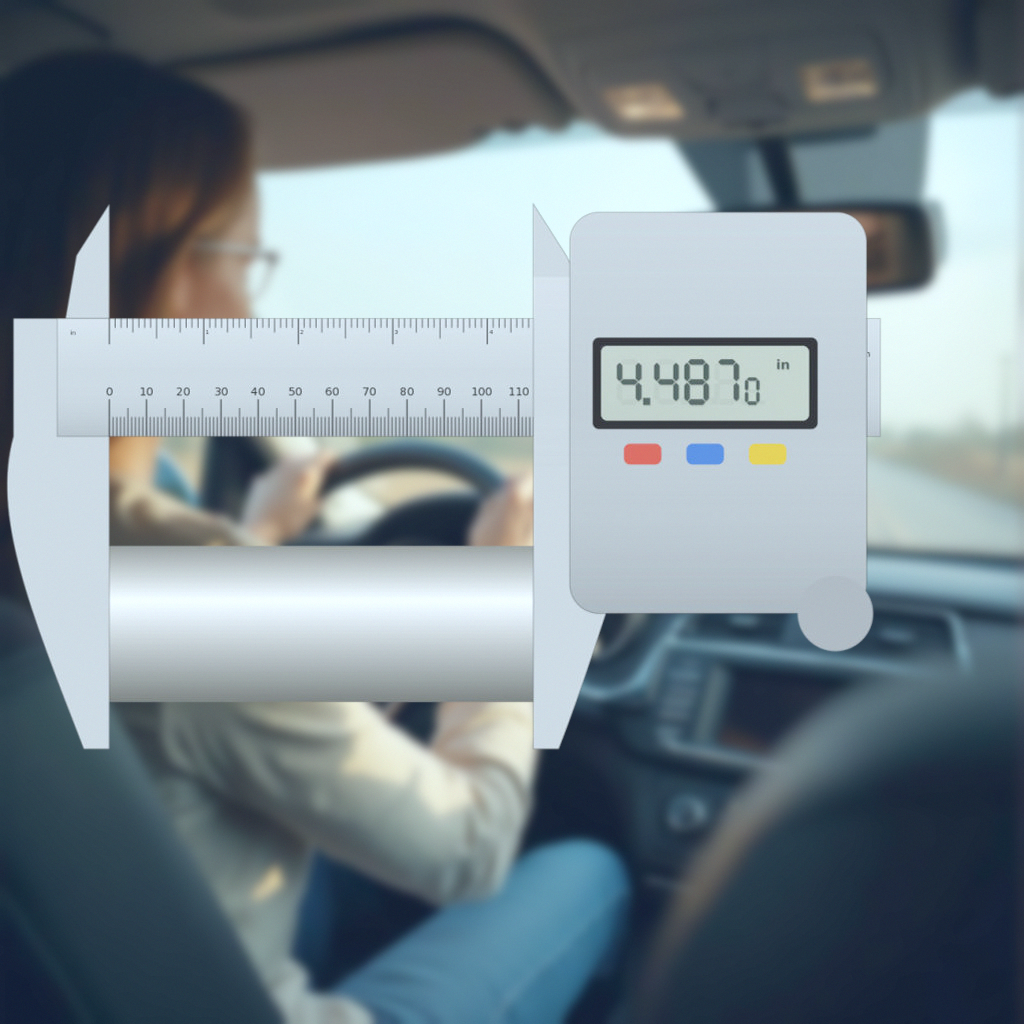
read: {"value": 4.4870, "unit": "in"}
